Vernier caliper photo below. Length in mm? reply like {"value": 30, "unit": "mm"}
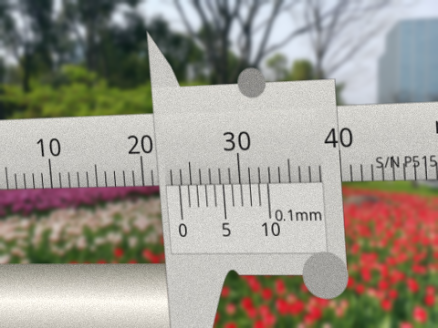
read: {"value": 23.8, "unit": "mm"}
